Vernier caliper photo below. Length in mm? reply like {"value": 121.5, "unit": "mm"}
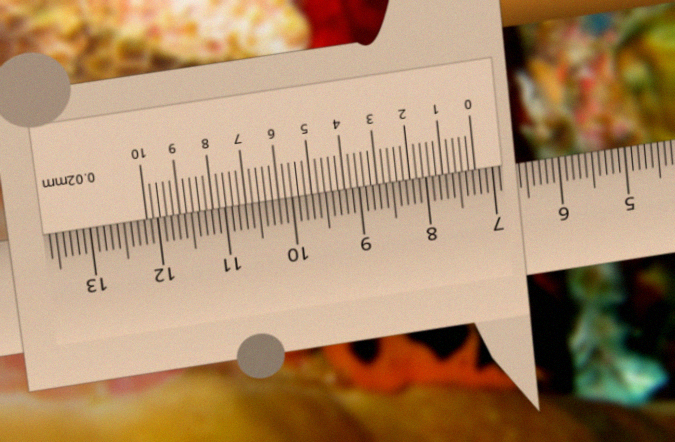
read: {"value": 72.6, "unit": "mm"}
